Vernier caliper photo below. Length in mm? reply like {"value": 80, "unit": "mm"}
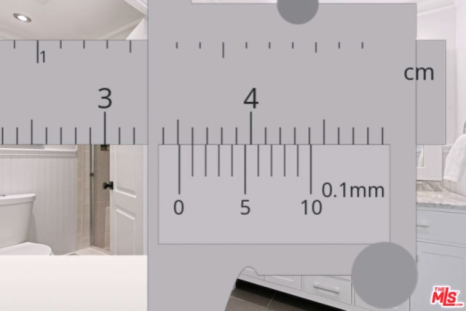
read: {"value": 35.1, "unit": "mm"}
